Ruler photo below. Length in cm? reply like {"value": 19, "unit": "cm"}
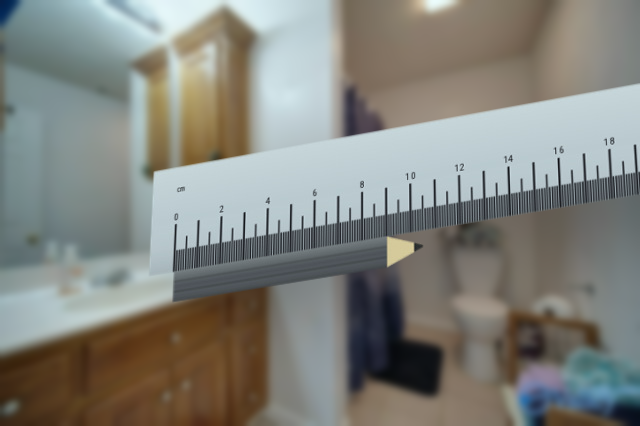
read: {"value": 10.5, "unit": "cm"}
